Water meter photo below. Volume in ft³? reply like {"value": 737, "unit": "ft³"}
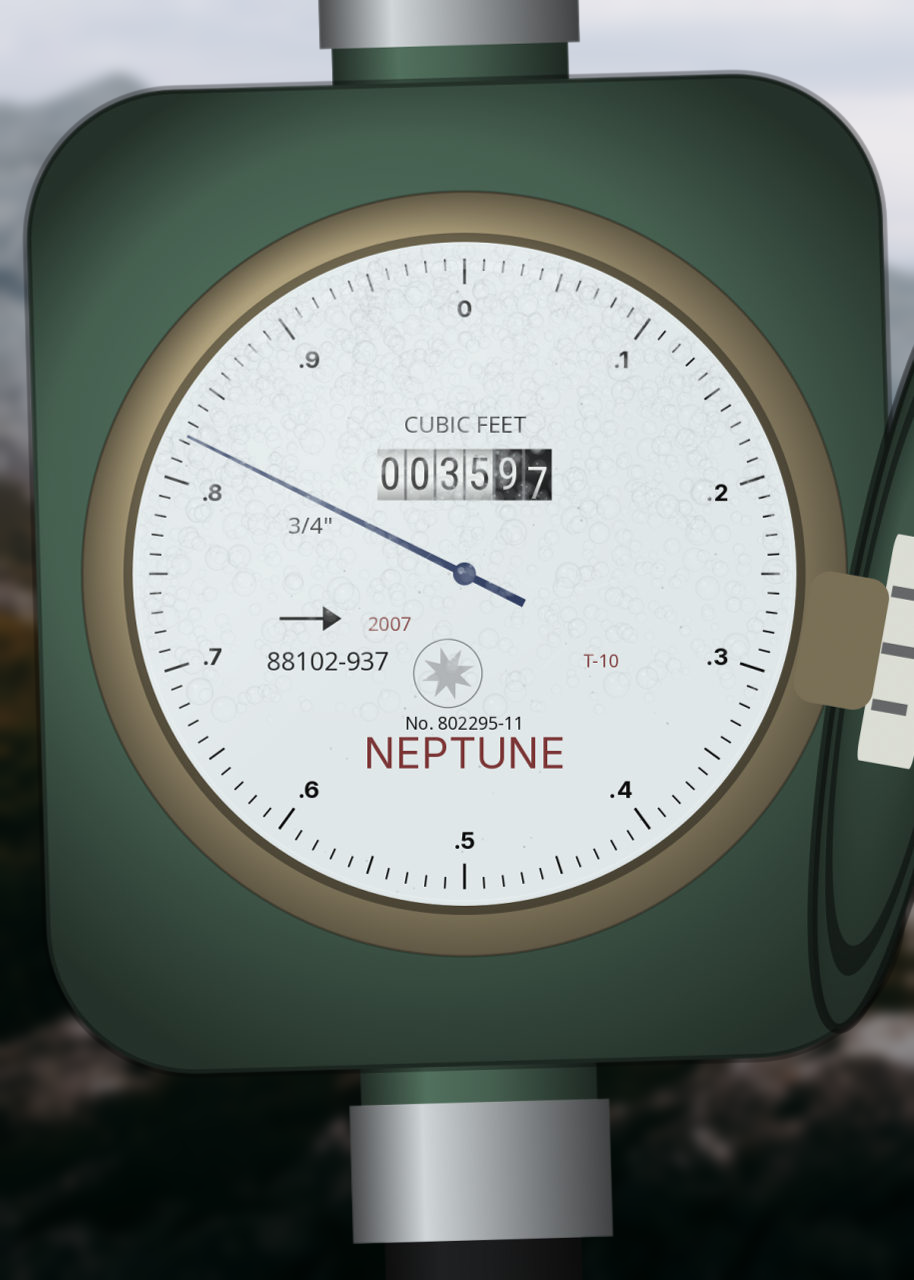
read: {"value": 3596.82, "unit": "ft³"}
